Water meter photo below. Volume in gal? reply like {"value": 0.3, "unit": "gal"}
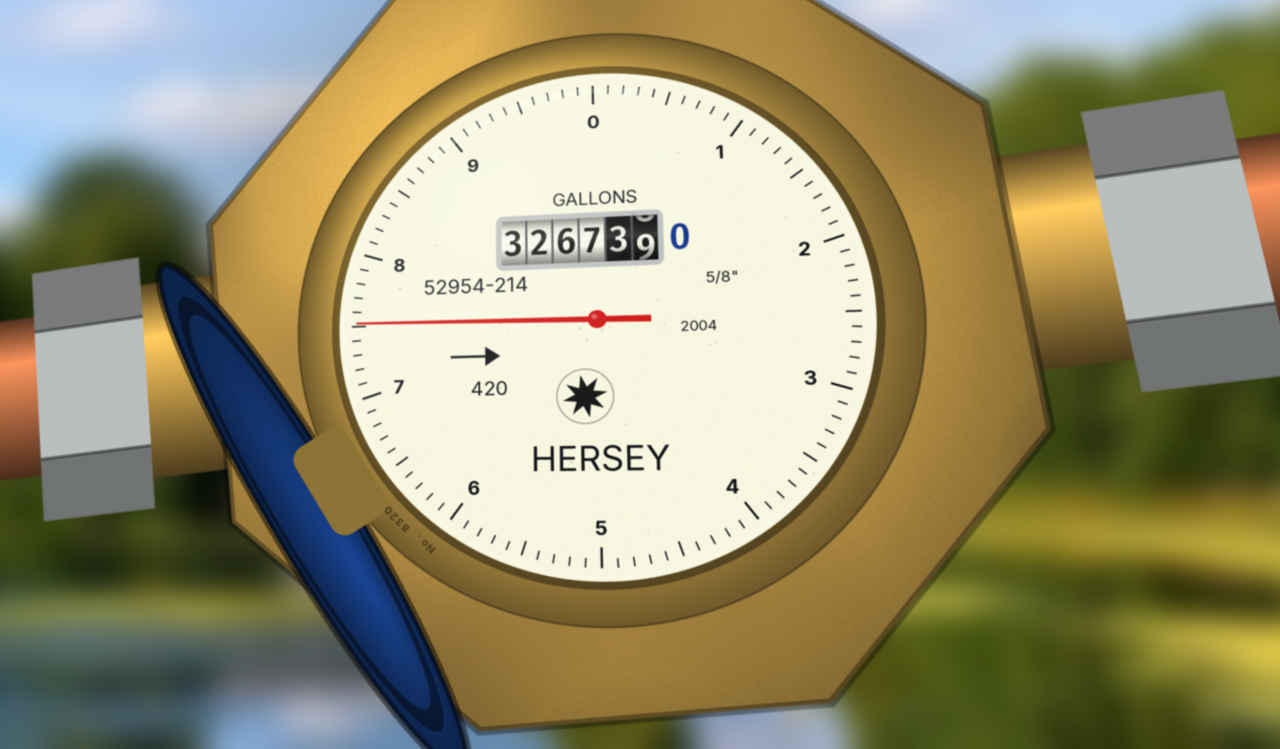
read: {"value": 3267387.5, "unit": "gal"}
